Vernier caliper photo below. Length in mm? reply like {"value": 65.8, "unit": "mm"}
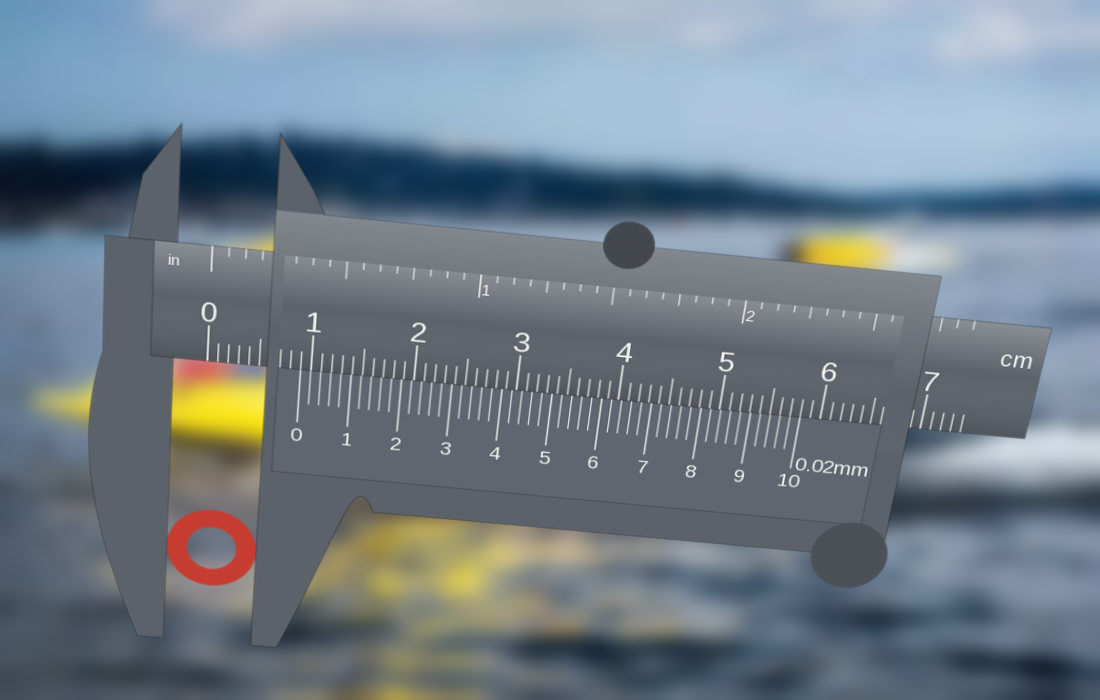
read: {"value": 9.0, "unit": "mm"}
